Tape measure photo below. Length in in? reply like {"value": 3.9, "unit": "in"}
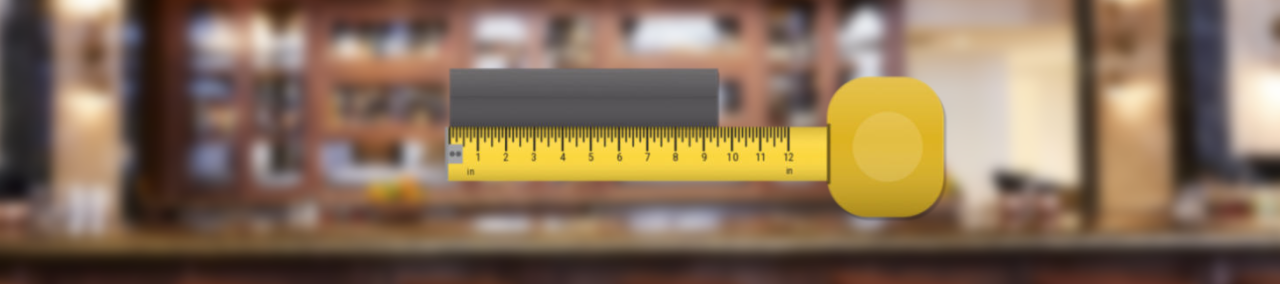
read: {"value": 9.5, "unit": "in"}
